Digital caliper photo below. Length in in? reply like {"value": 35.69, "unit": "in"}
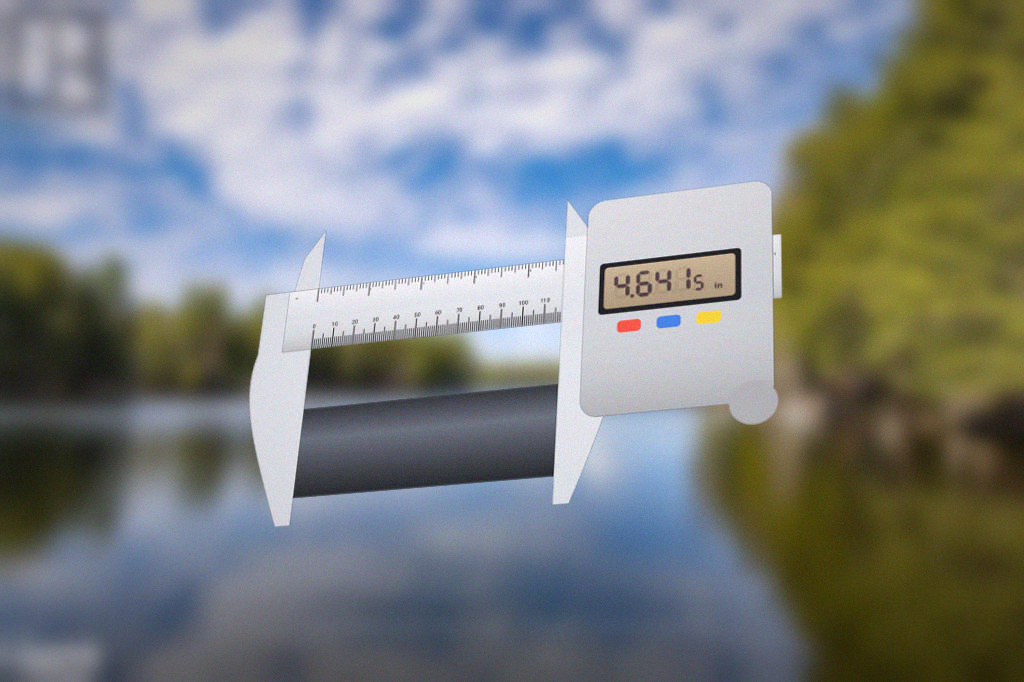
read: {"value": 4.6415, "unit": "in"}
